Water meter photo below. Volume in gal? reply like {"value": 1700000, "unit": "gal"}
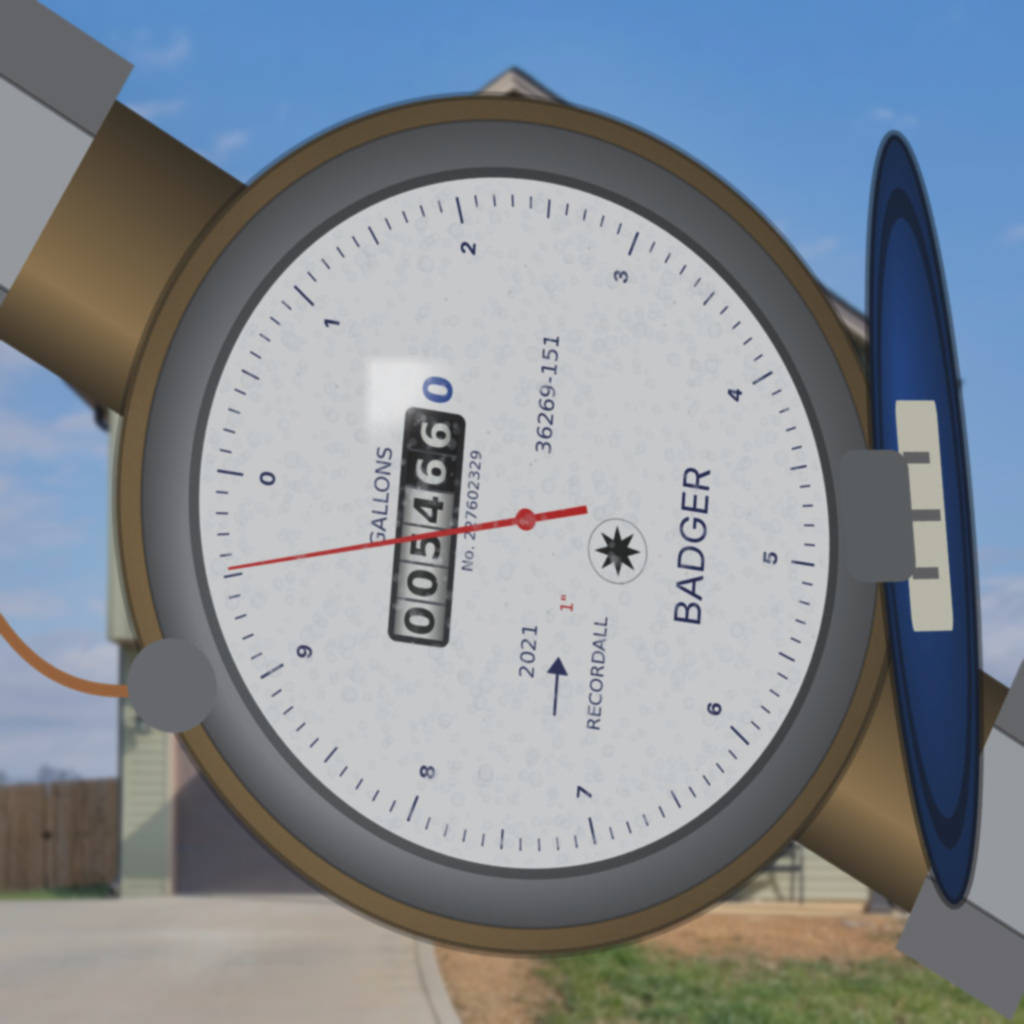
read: {"value": 54659.5, "unit": "gal"}
